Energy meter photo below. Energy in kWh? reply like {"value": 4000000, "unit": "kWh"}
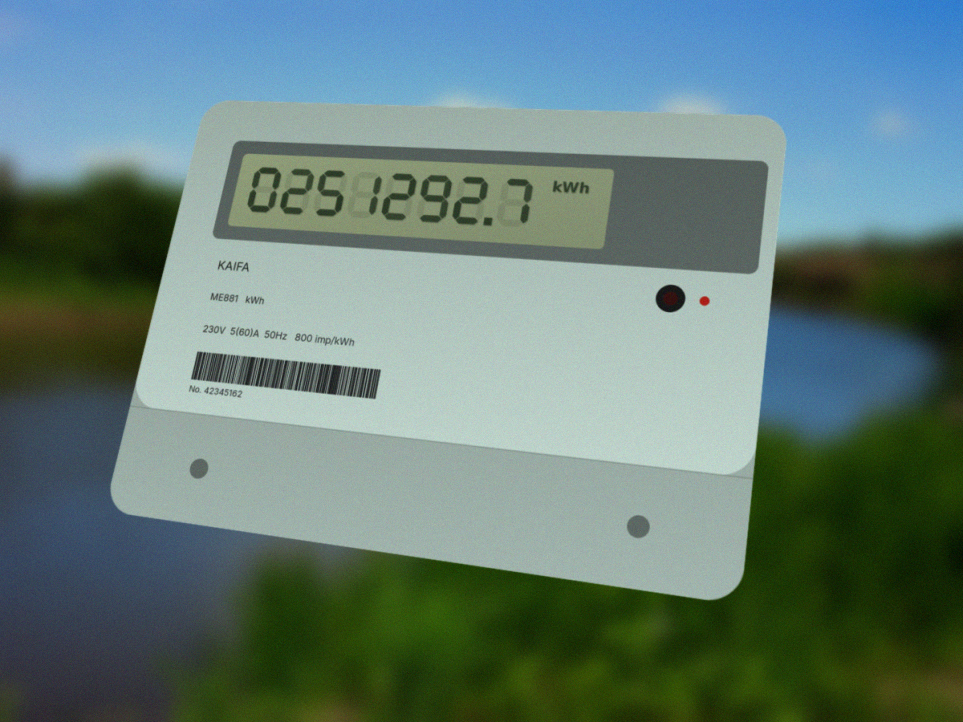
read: {"value": 251292.7, "unit": "kWh"}
